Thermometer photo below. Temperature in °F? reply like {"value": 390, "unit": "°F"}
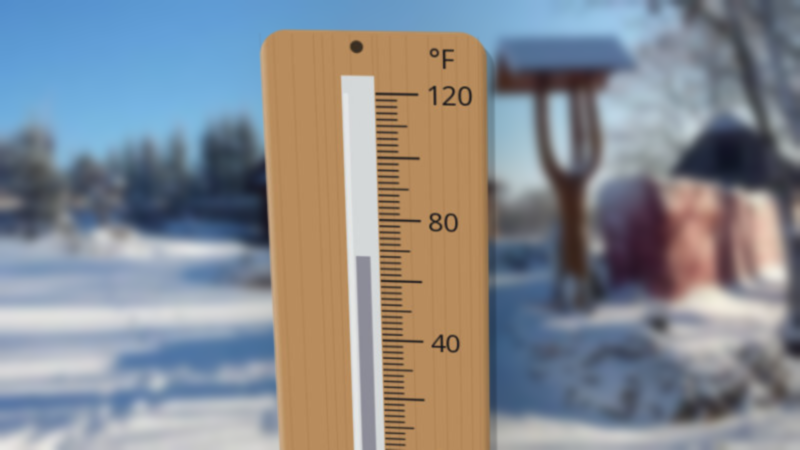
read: {"value": 68, "unit": "°F"}
